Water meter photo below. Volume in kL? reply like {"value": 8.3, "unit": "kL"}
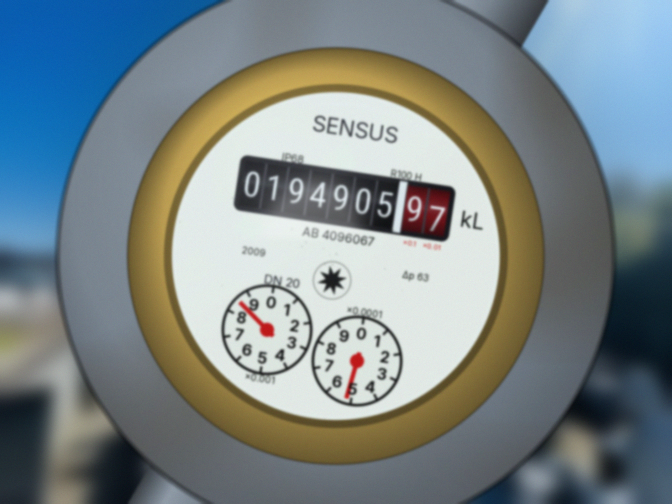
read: {"value": 194905.9685, "unit": "kL"}
